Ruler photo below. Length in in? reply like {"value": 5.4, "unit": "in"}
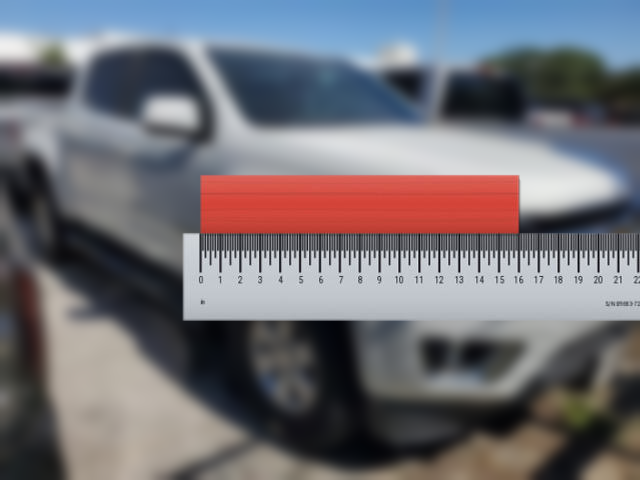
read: {"value": 16, "unit": "in"}
